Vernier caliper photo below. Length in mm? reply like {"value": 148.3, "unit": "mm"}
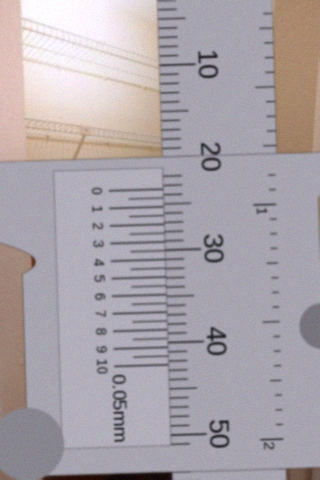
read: {"value": 23.4, "unit": "mm"}
